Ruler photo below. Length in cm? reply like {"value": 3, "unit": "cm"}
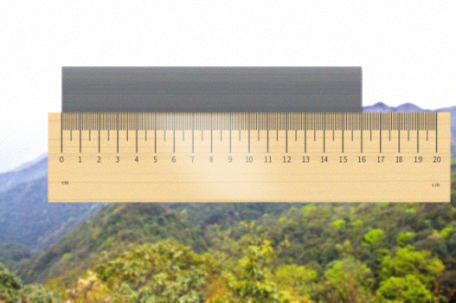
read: {"value": 16, "unit": "cm"}
